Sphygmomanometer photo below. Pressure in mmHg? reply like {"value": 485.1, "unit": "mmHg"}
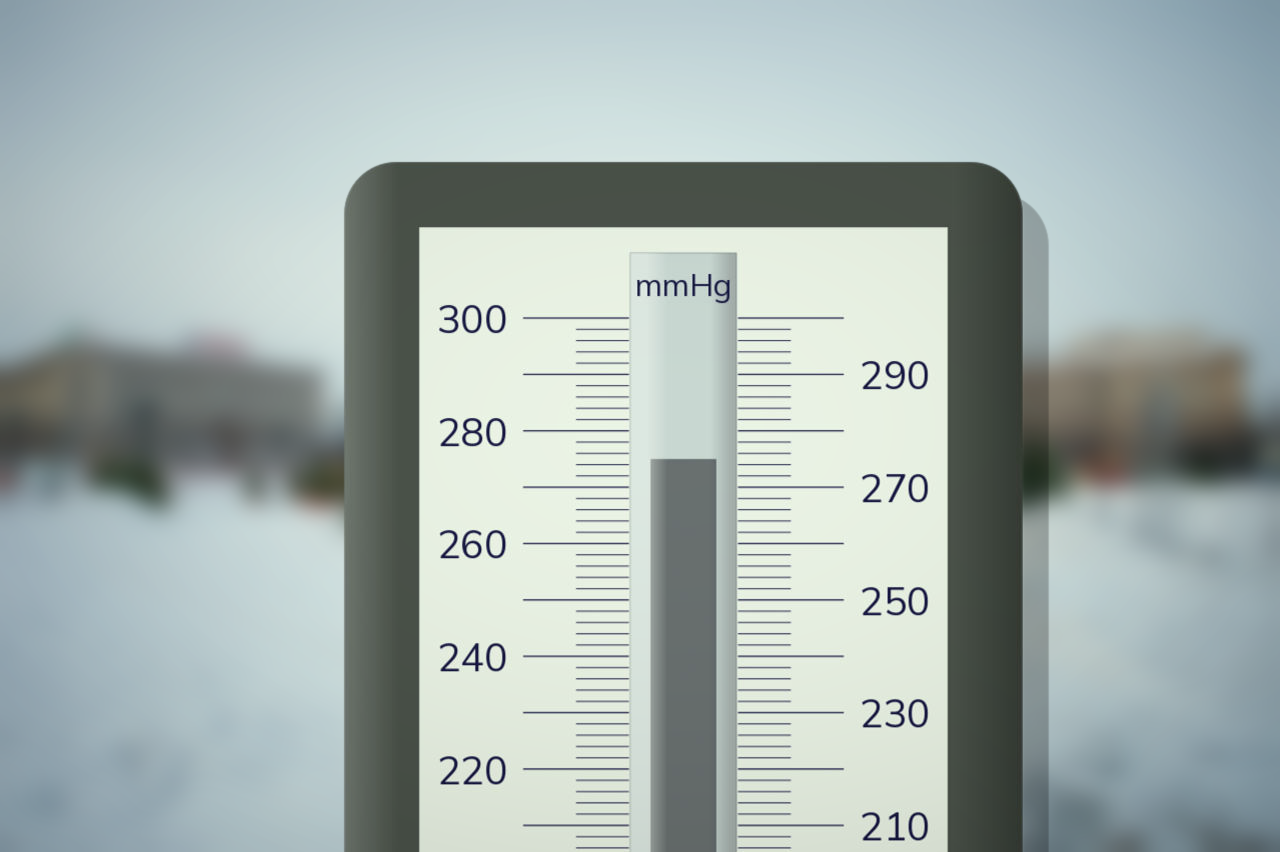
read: {"value": 275, "unit": "mmHg"}
